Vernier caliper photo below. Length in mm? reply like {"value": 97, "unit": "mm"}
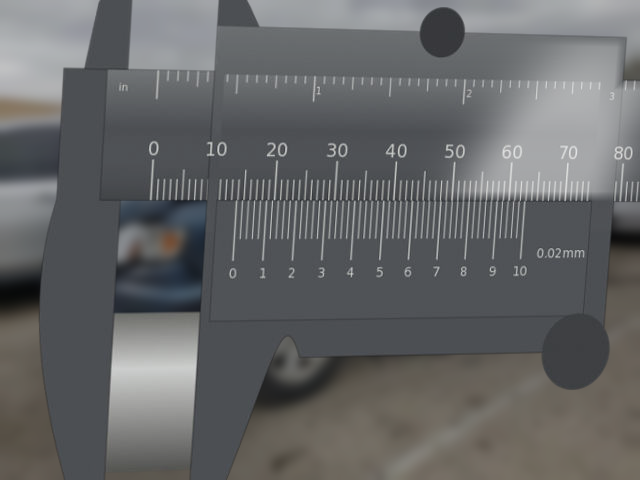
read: {"value": 13.8, "unit": "mm"}
